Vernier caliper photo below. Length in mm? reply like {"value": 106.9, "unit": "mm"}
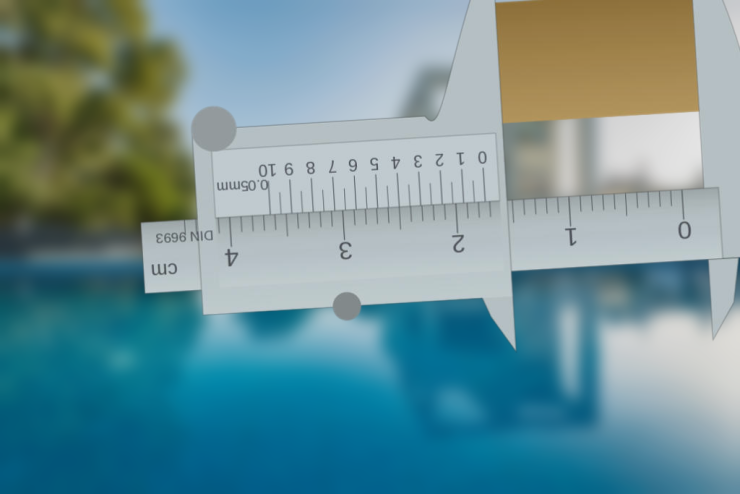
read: {"value": 17.4, "unit": "mm"}
